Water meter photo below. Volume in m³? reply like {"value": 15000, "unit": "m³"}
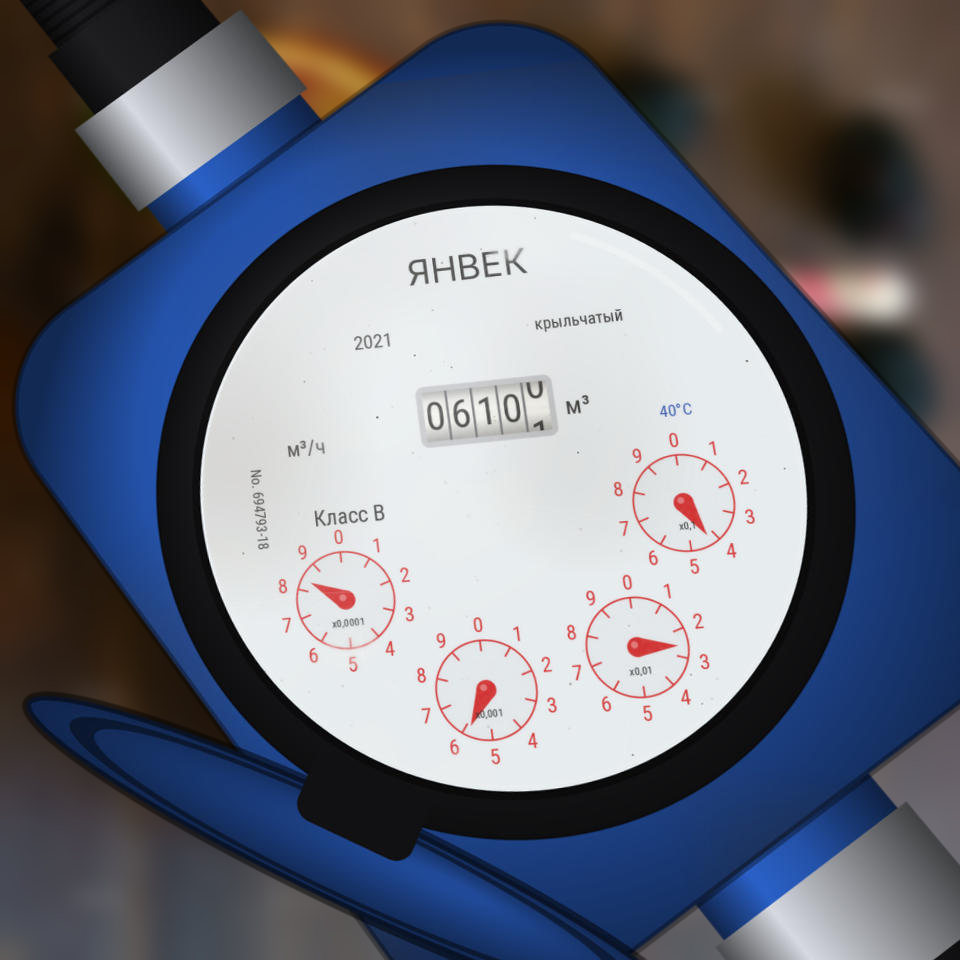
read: {"value": 6100.4258, "unit": "m³"}
